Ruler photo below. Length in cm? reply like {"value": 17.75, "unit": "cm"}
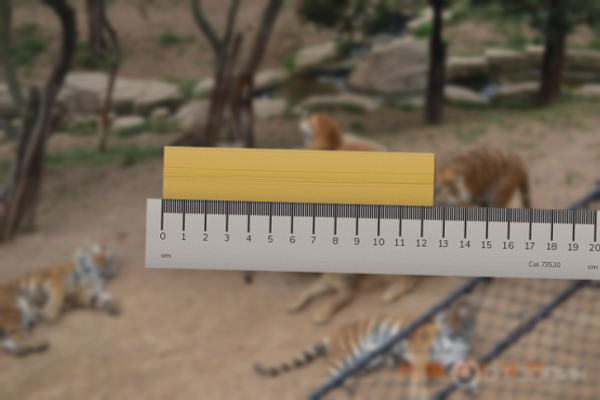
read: {"value": 12.5, "unit": "cm"}
